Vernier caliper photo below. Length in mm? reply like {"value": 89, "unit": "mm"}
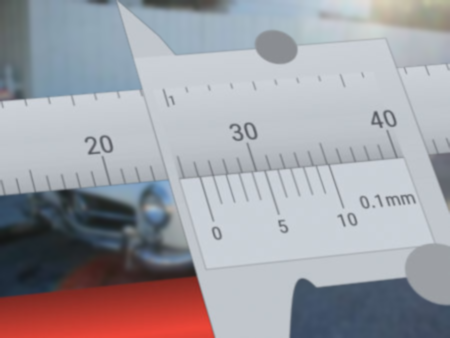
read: {"value": 26.1, "unit": "mm"}
